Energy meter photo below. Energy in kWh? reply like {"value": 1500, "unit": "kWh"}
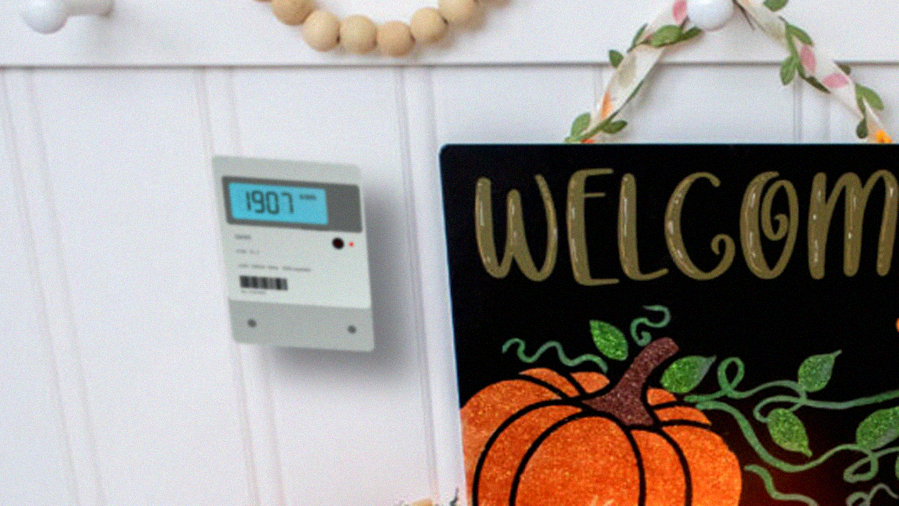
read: {"value": 1907, "unit": "kWh"}
